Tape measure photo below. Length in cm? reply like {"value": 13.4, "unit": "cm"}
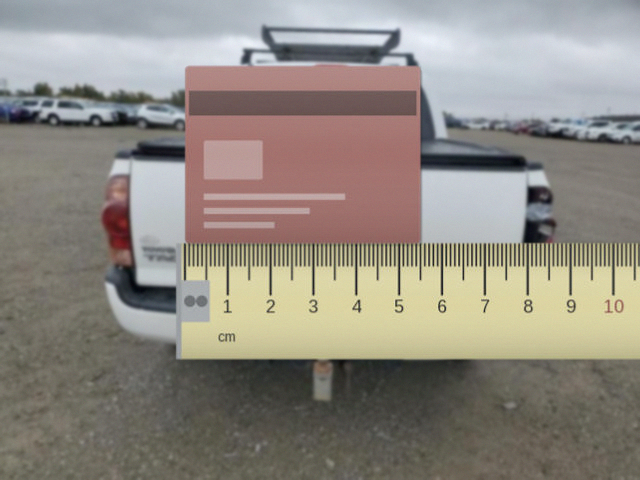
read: {"value": 5.5, "unit": "cm"}
